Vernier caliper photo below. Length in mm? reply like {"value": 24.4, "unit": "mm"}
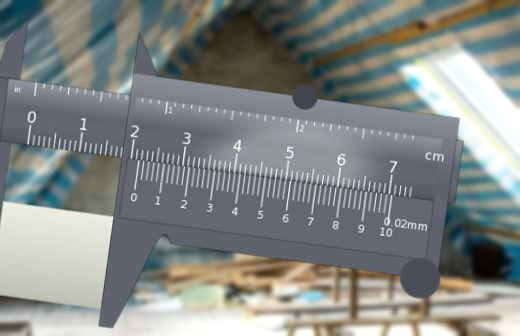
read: {"value": 21.5, "unit": "mm"}
